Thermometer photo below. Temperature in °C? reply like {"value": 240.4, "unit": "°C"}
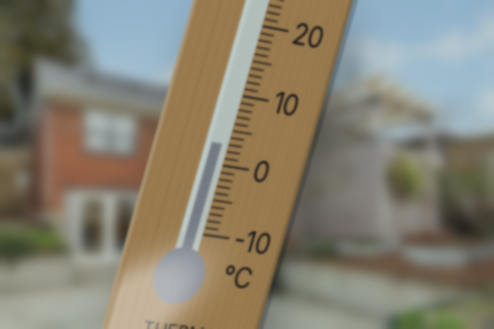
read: {"value": 3, "unit": "°C"}
